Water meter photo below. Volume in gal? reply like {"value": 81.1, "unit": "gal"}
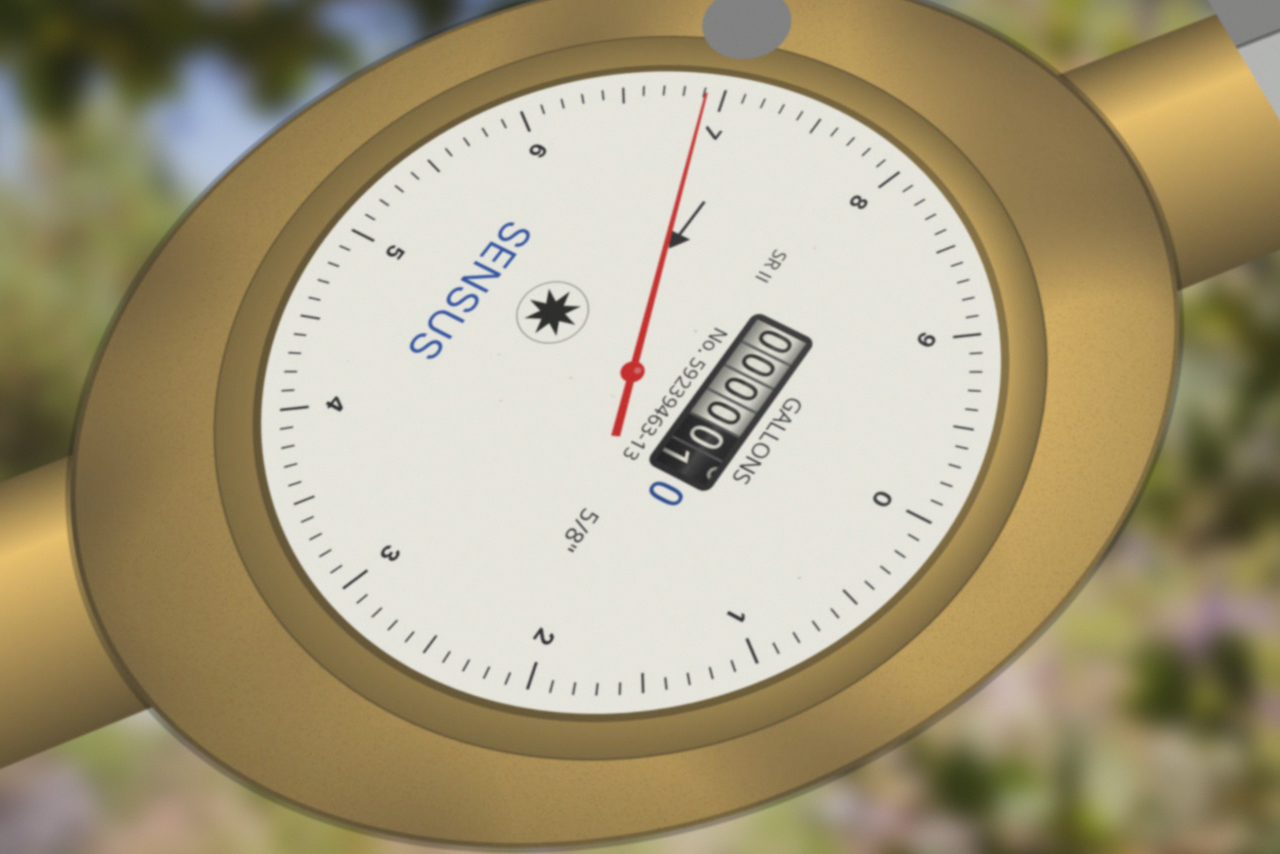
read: {"value": 6.9, "unit": "gal"}
